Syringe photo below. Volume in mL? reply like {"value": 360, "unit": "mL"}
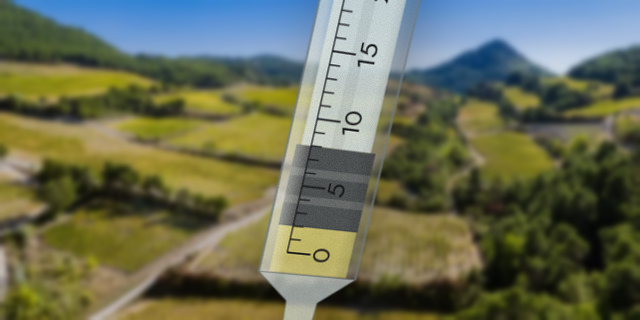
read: {"value": 2, "unit": "mL"}
